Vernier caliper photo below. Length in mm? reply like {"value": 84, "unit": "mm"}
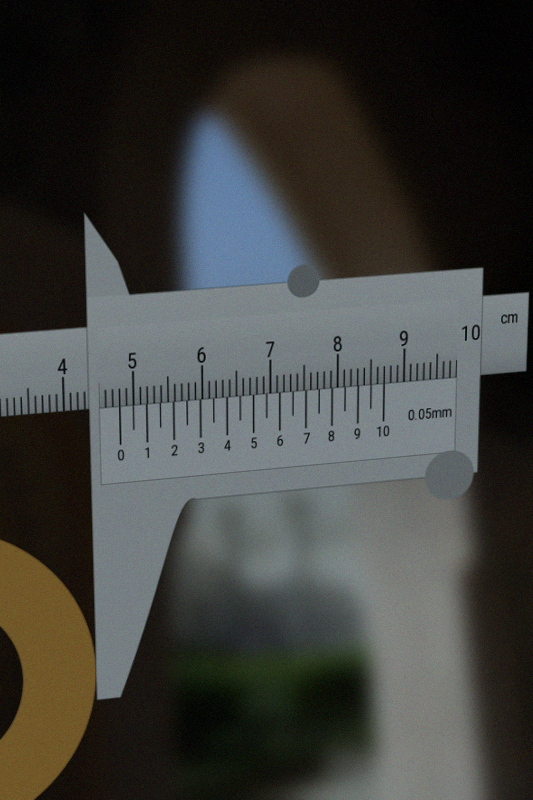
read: {"value": 48.0, "unit": "mm"}
